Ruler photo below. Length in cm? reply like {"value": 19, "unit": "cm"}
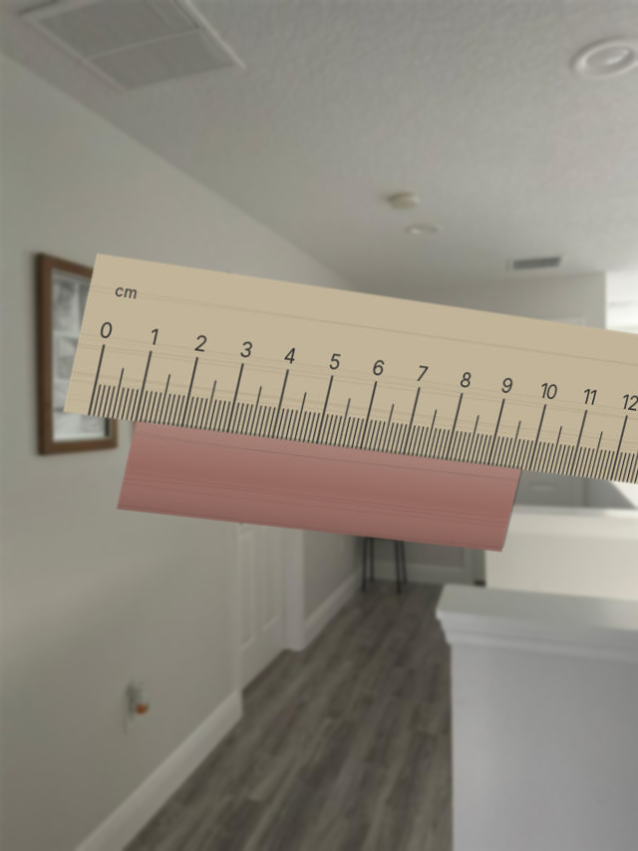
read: {"value": 8.8, "unit": "cm"}
